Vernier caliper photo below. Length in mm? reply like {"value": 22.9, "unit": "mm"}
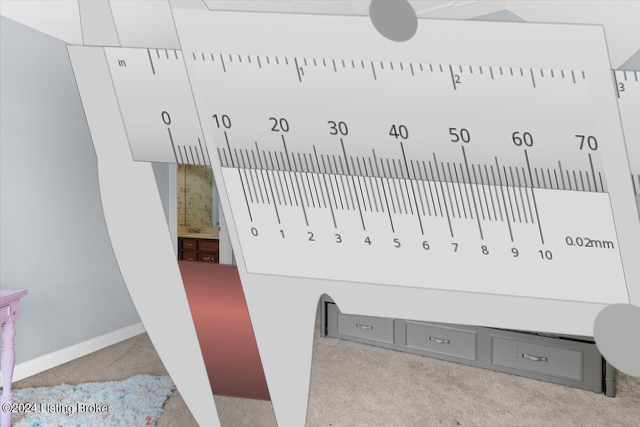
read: {"value": 10.8, "unit": "mm"}
